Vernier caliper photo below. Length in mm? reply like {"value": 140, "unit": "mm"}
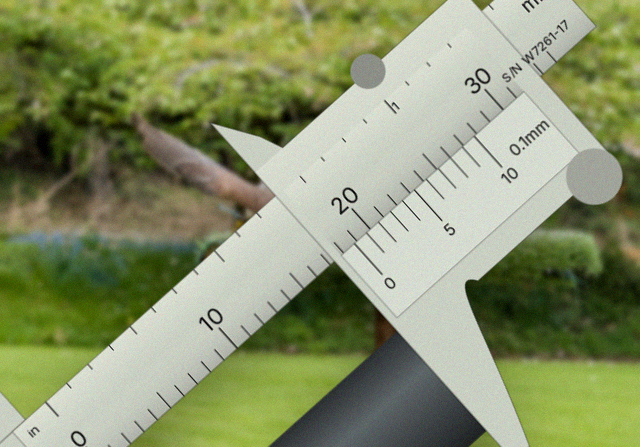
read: {"value": 18.8, "unit": "mm"}
